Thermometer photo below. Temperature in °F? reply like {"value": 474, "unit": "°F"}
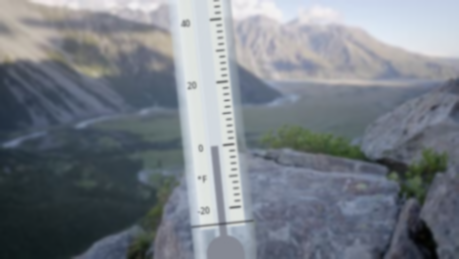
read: {"value": 0, "unit": "°F"}
